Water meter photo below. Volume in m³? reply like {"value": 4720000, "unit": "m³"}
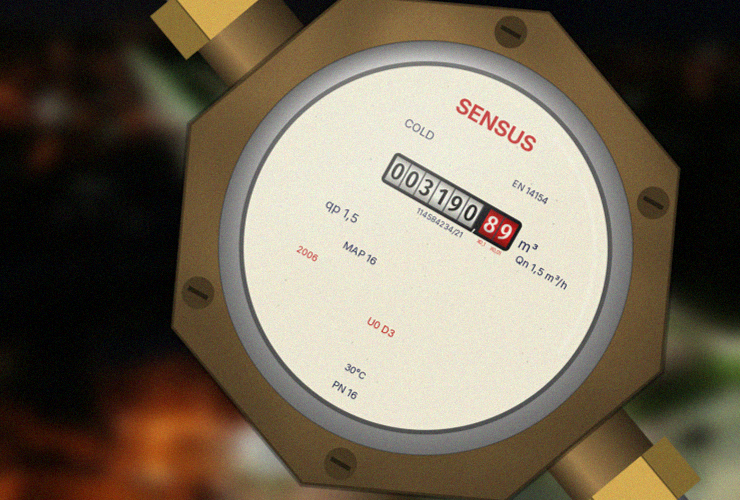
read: {"value": 3190.89, "unit": "m³"}
